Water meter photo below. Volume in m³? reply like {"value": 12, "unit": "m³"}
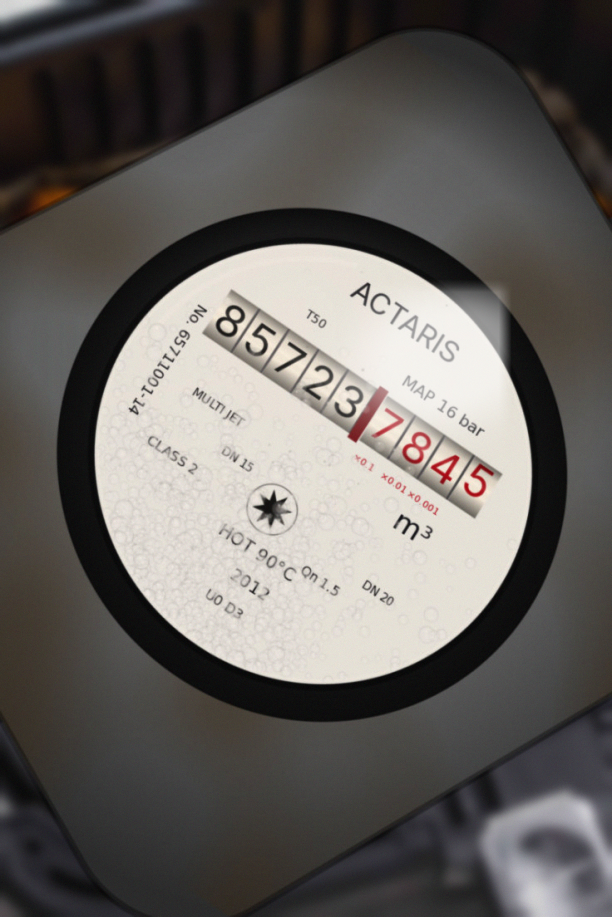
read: {"value": 85723.7845, "unit": "m³"}
